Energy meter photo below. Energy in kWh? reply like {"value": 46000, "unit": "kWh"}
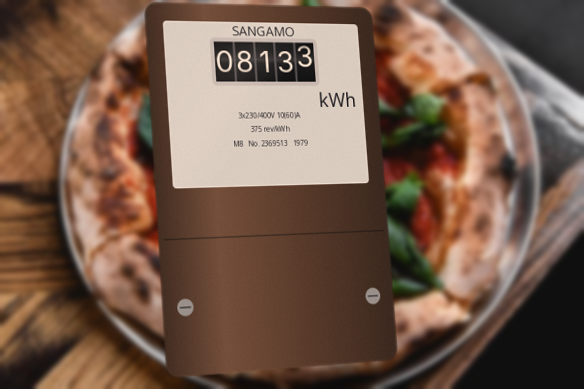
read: {"value": 8133, "unit": "kWh"}
